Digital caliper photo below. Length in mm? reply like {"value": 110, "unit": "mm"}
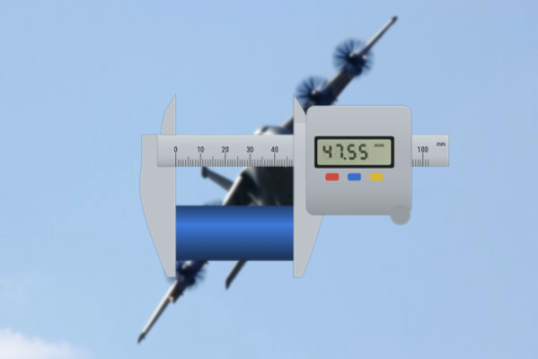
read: {"value": 47.55, "unit": "mm"}
